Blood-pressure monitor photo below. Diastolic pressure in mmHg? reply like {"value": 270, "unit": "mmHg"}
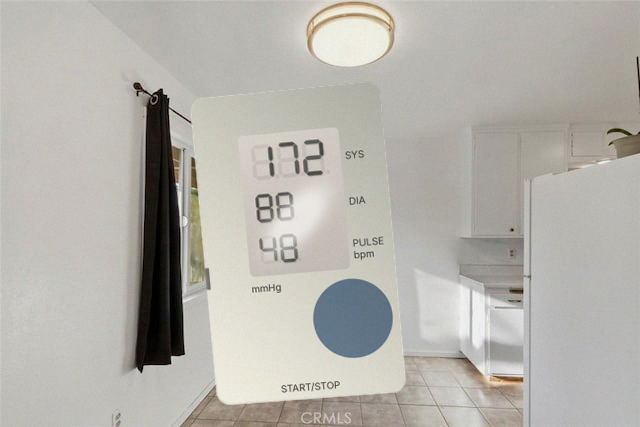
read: {"value": 88, "unit": "mmHg"}
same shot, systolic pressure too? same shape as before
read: {"value": 172, "unit": "mmHg"}
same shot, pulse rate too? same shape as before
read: {"value": 48, "unit": "bpm"}
